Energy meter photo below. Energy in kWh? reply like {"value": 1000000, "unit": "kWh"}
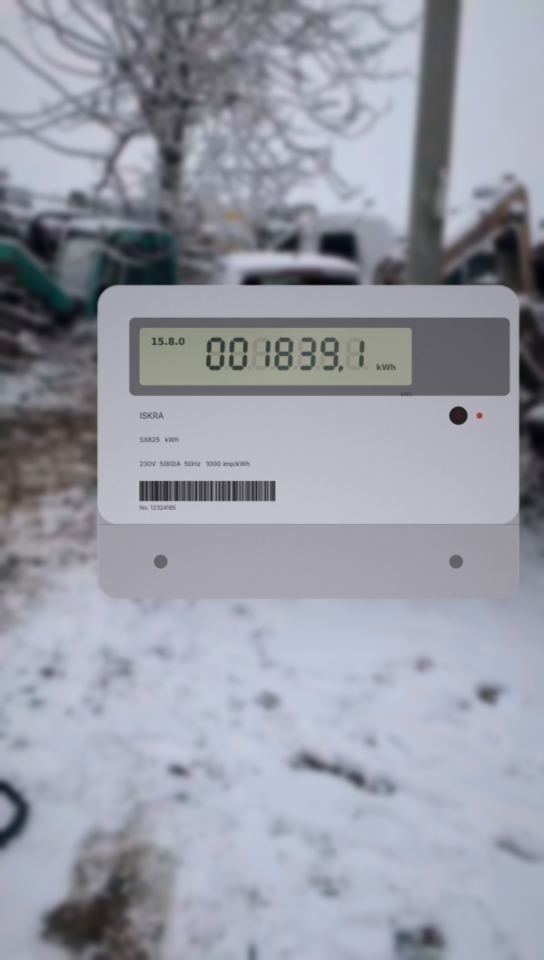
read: {"value": 1839.1, "unit": "kWh"}
